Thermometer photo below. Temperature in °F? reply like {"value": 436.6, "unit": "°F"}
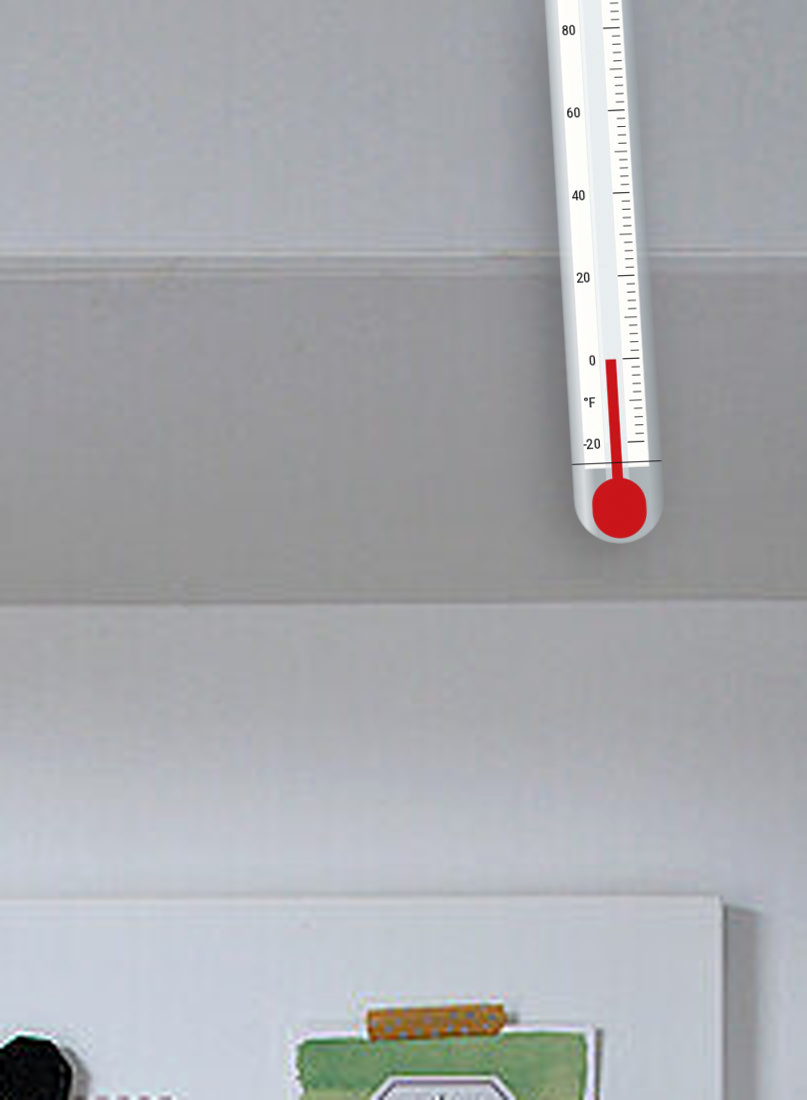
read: {"value": 0, "unit": "°F"}
